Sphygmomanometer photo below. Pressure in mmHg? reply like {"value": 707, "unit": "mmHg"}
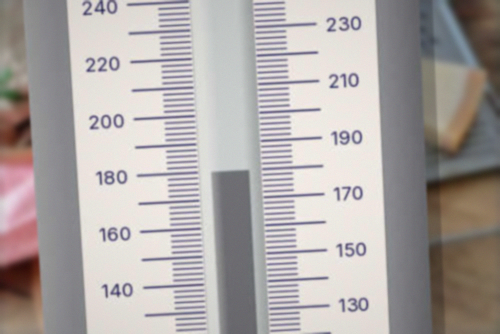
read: {"value": 180, "unit": "mmHg"}
